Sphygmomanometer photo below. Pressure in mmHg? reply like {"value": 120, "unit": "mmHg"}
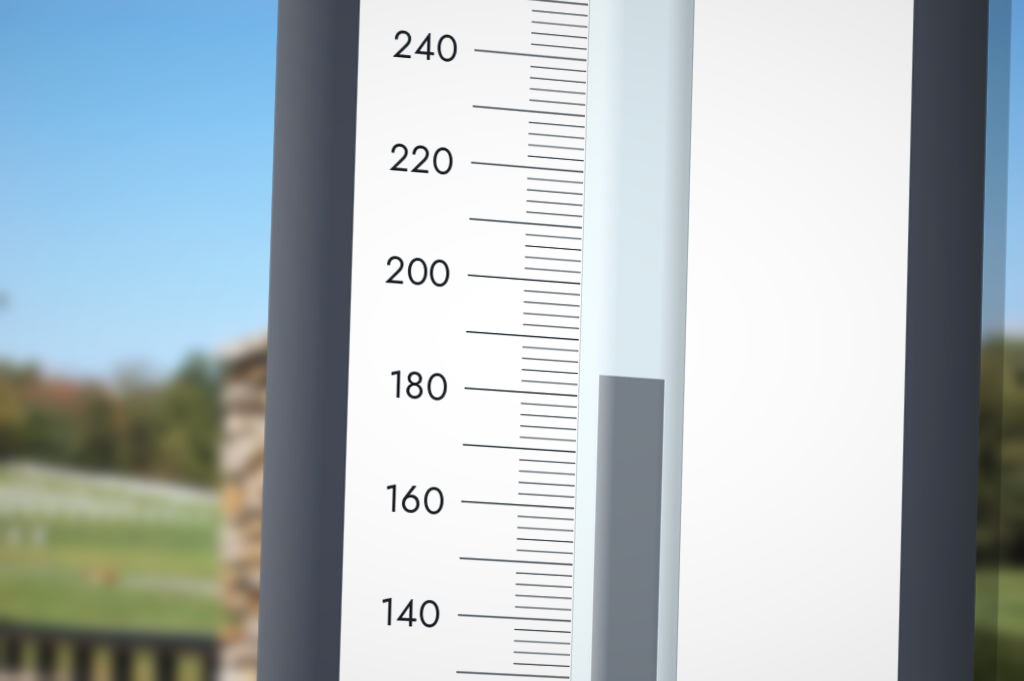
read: {"value": 184, "unit": "mmHg"}
